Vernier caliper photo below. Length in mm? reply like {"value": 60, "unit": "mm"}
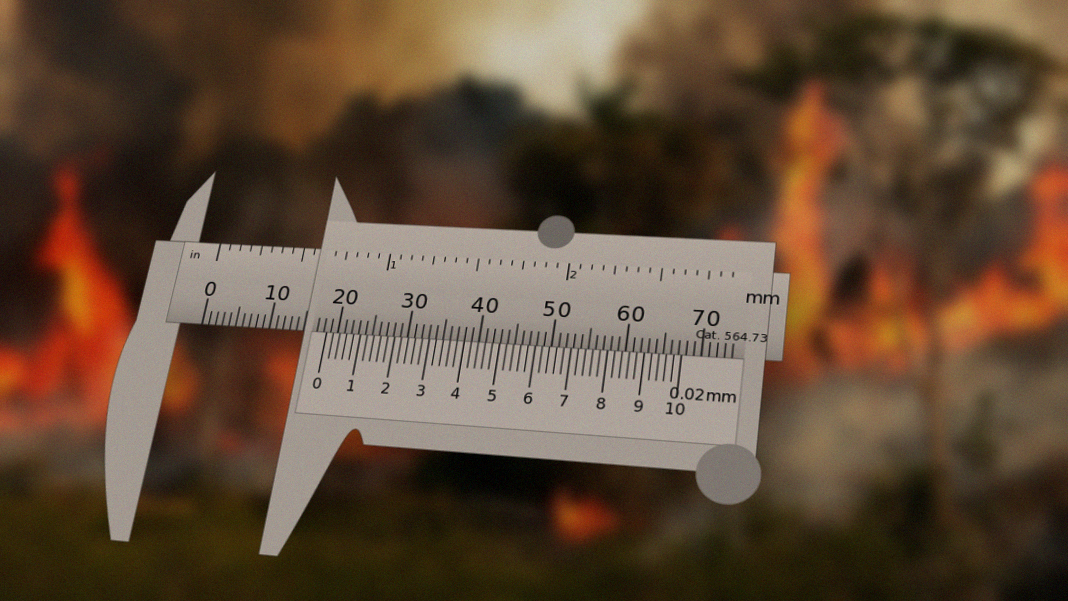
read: {"value": 18.4, "unit": "mm"}
